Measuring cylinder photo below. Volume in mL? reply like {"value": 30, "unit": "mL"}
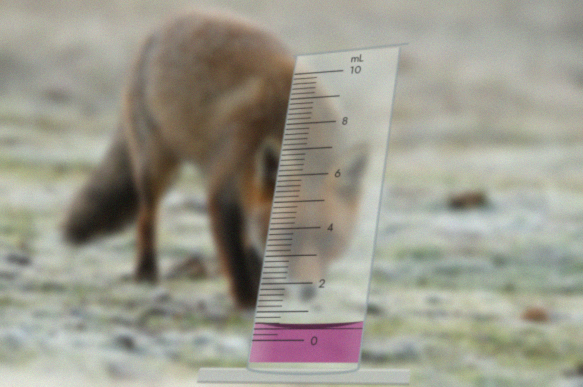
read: {"value": 0.4, "unit": "mL"}
